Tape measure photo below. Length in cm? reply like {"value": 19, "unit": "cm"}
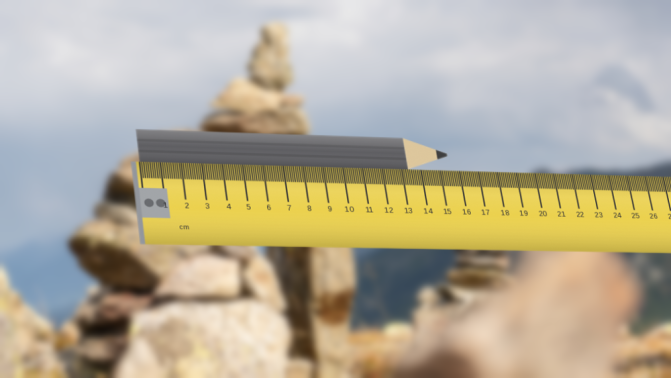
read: {"value": 15.5, "unit": "cm"}
